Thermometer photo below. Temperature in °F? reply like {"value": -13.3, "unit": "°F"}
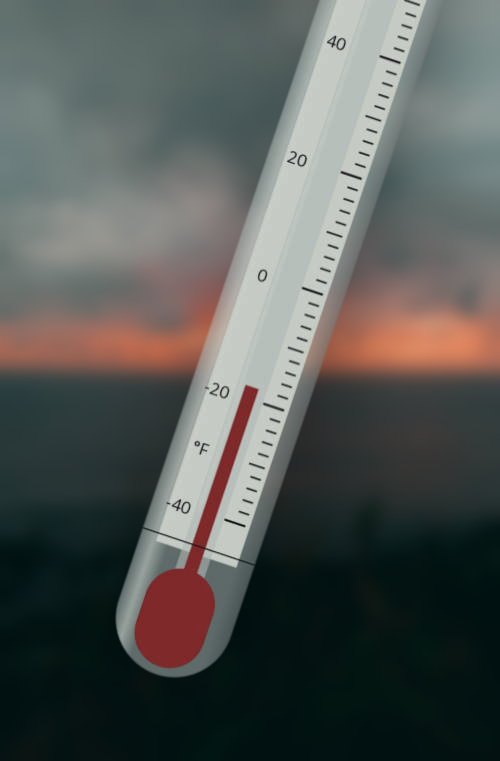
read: {"value": -18, "unit": "°F"}
